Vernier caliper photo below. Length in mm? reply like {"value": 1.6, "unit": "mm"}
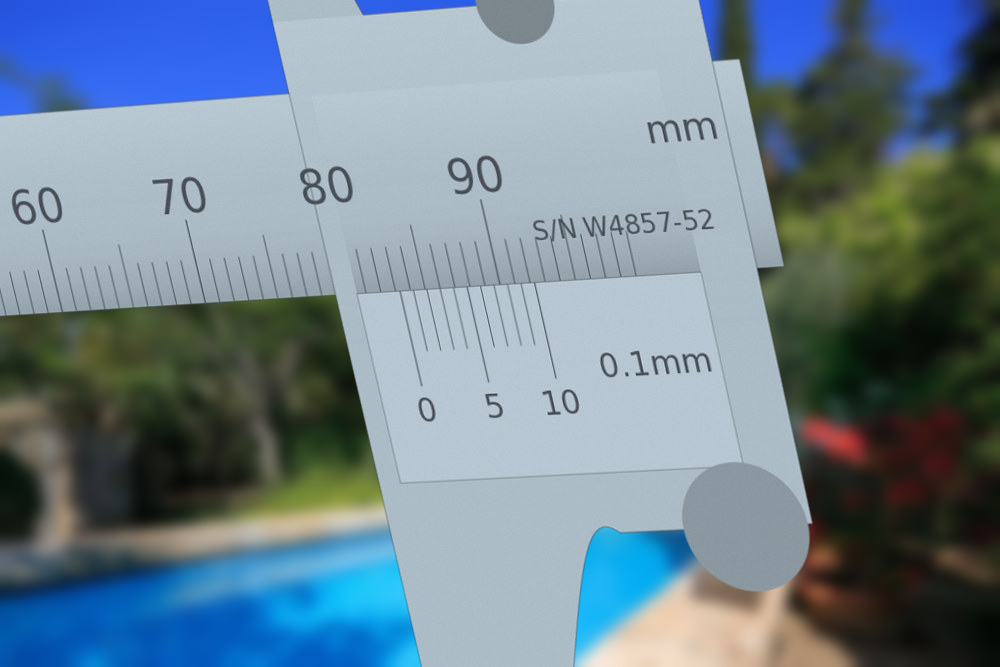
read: {"value": 83.3, "unit": "mm"}
